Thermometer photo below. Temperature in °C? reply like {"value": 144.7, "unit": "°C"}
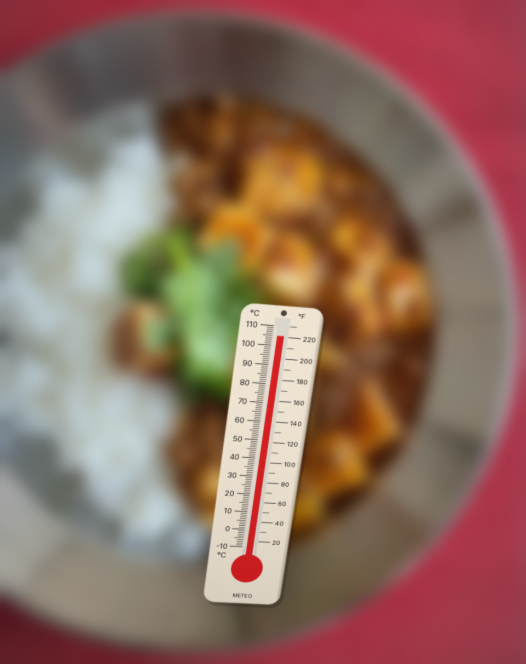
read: {"value": 105, "unit": "°C"}
